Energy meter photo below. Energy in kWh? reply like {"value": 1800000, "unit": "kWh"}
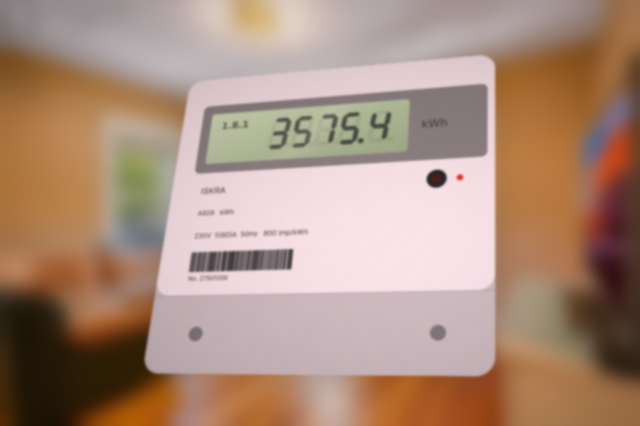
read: {"value": 3575.4, "unit": "kWh"}
